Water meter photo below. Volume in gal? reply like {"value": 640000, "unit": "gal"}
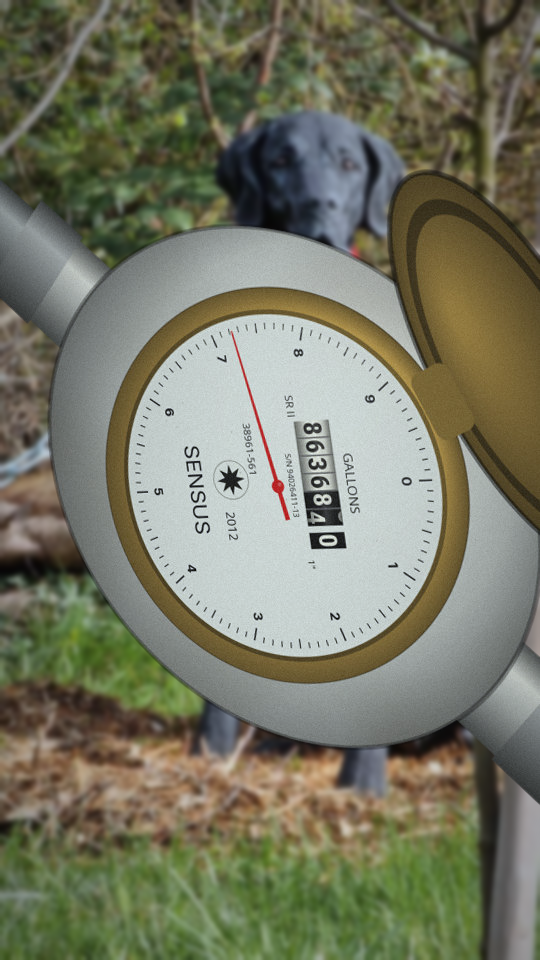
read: {"value": 8636837.2, "unit": "gal"}
